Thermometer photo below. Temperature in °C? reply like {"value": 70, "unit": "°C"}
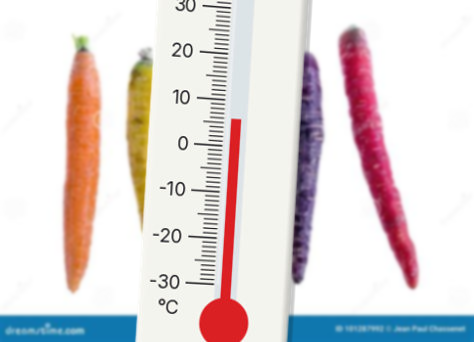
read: {"value": 6, "unit": "°C"}
